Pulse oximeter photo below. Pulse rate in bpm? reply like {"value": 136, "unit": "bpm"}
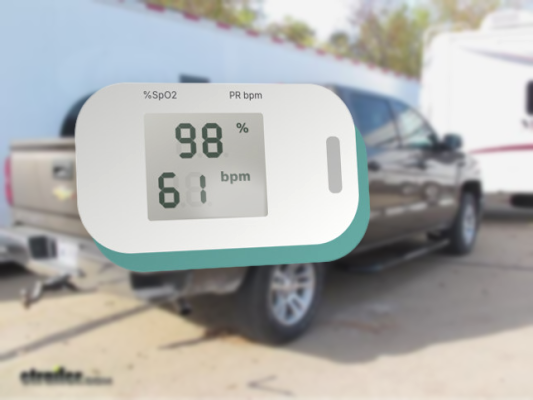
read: {"value": 61, "unit": "bpm"}
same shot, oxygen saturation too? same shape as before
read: {"value": 98, "unit": "%"}
